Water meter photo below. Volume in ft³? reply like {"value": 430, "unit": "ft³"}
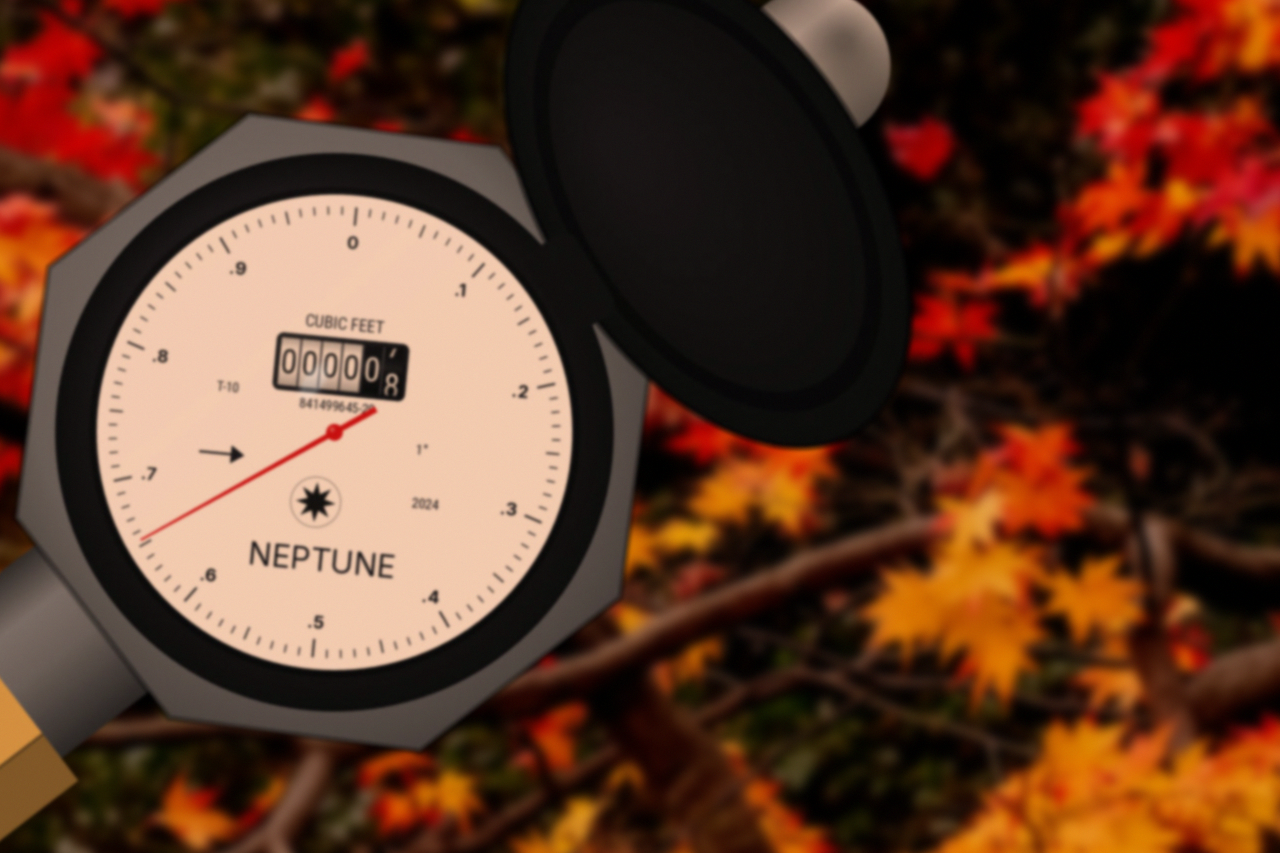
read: {"value": 7.65, "unit": "ft³"}
